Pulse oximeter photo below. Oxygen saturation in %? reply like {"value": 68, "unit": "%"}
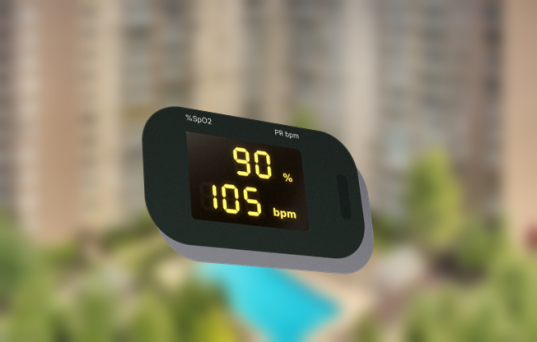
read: {"value": 90, "unit": "%"}
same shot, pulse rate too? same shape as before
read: {"value": 105, "unit": "bpm"}
